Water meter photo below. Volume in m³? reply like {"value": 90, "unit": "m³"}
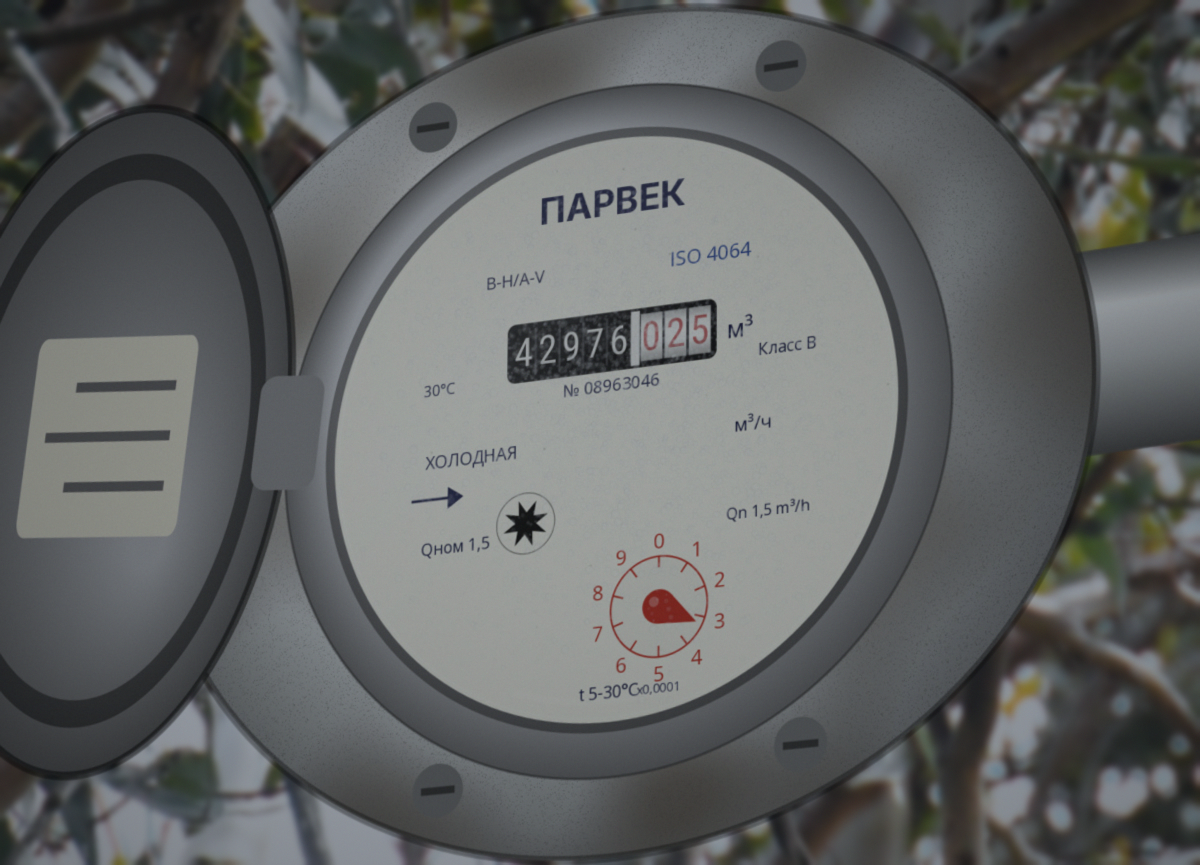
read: {"value": 42976.0253, "unit": "m³"}
